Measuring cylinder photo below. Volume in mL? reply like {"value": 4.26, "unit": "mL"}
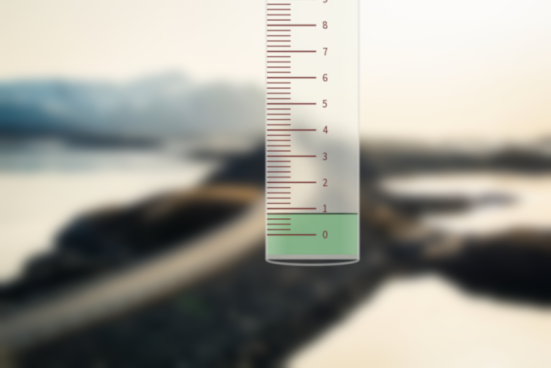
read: {"value": 0.8, "unit": "mL"}
